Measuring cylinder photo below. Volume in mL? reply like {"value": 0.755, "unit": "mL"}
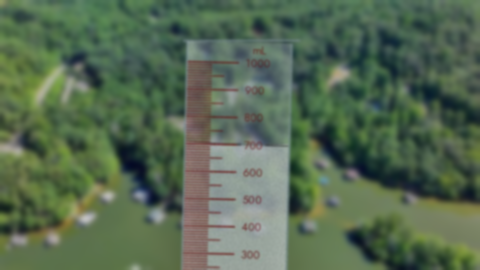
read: {"value": 700, "unit": "mL"}
